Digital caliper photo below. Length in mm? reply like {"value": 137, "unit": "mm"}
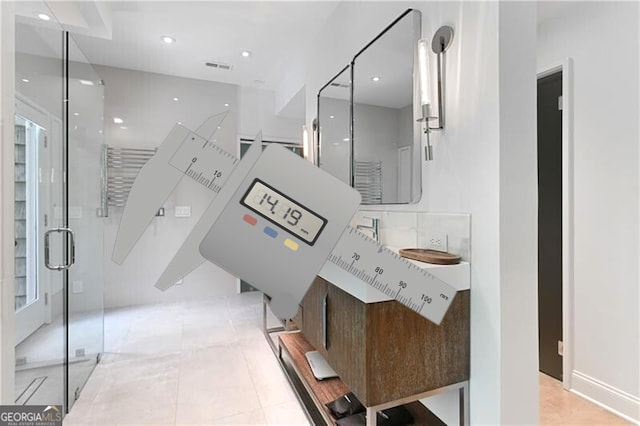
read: {"value": 14.19, "unit": "mm"}
